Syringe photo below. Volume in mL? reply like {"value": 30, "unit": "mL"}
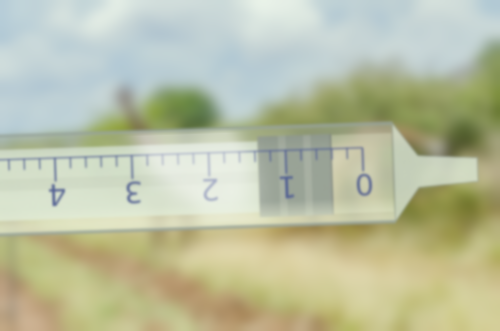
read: {"value": 0.4, "unit": "mL"}
